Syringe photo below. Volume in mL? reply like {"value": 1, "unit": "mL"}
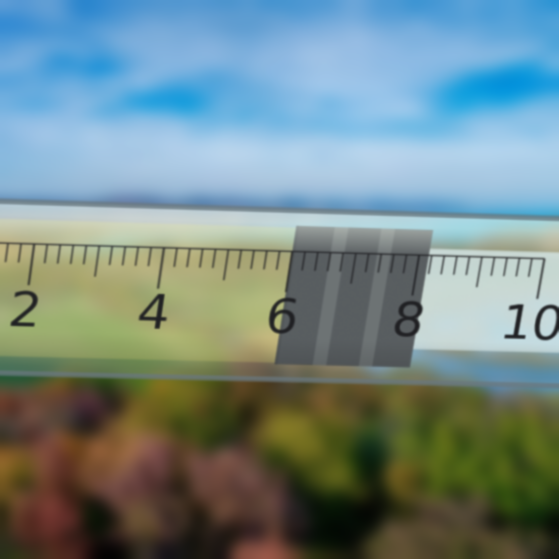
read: {"value": 6, "unit": "mL"}
